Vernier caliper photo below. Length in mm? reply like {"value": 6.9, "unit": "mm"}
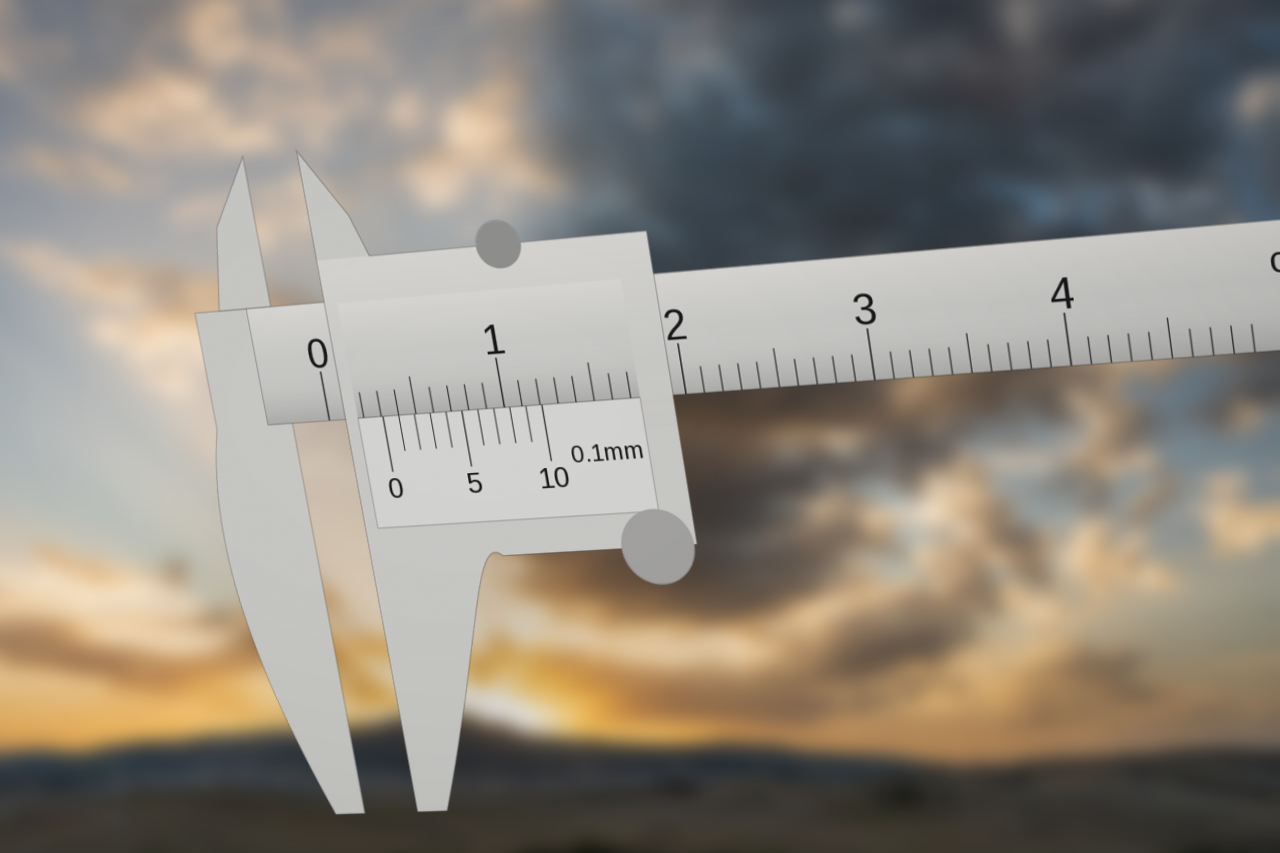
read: {"value": 3.1, "unit": "mm"}
